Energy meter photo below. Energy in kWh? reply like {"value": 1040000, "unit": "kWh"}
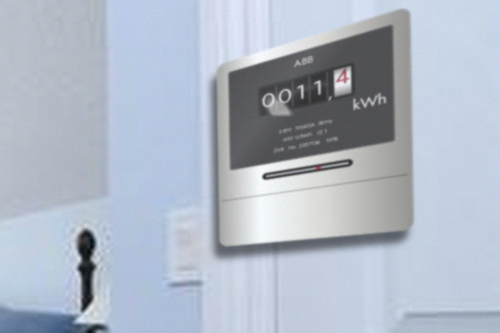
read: {"value": 11.4, "unit": "kWh"}
